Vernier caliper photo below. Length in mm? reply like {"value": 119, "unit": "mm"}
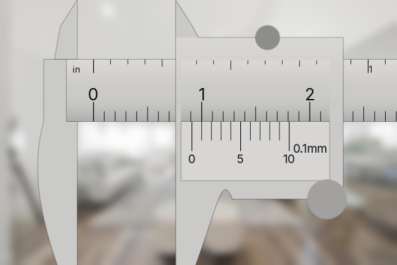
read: {"value": 9.1, "unit": "mm"}
